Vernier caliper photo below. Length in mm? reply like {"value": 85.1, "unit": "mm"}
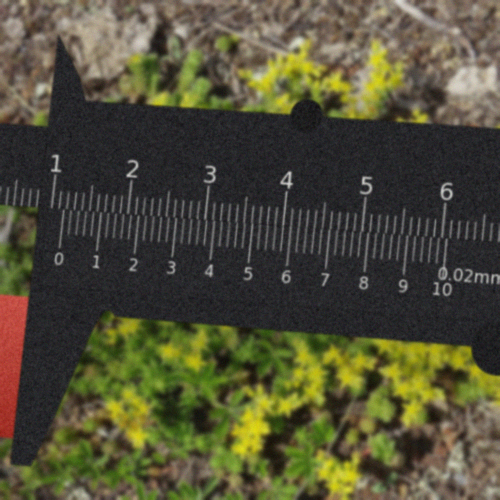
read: {"value": 11.6, "unit": "mm"}
